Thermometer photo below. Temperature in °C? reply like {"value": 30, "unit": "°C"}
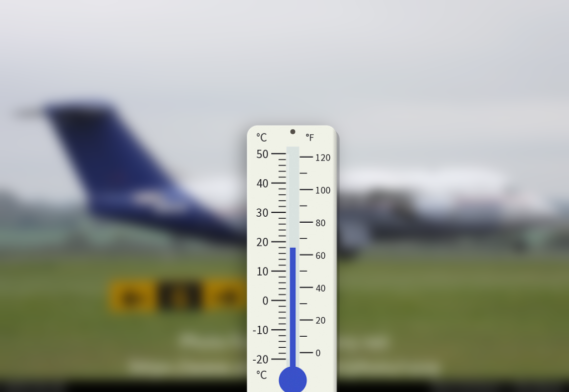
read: {"value": 18, "unit": "°C"}
